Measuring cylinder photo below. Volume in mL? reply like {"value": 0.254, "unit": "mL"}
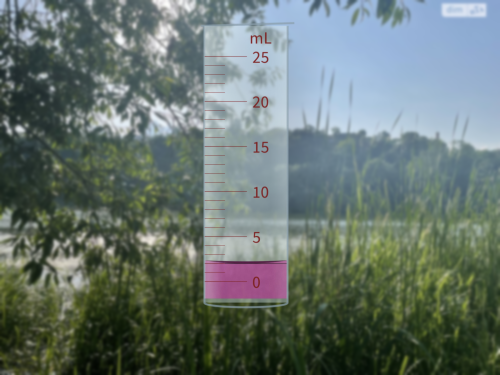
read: {"value": 2, "unit": "mL"}
